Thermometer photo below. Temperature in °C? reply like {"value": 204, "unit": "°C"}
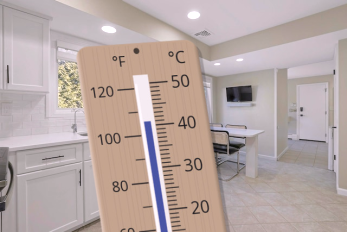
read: {"value": 41, "unit": "°C"}
